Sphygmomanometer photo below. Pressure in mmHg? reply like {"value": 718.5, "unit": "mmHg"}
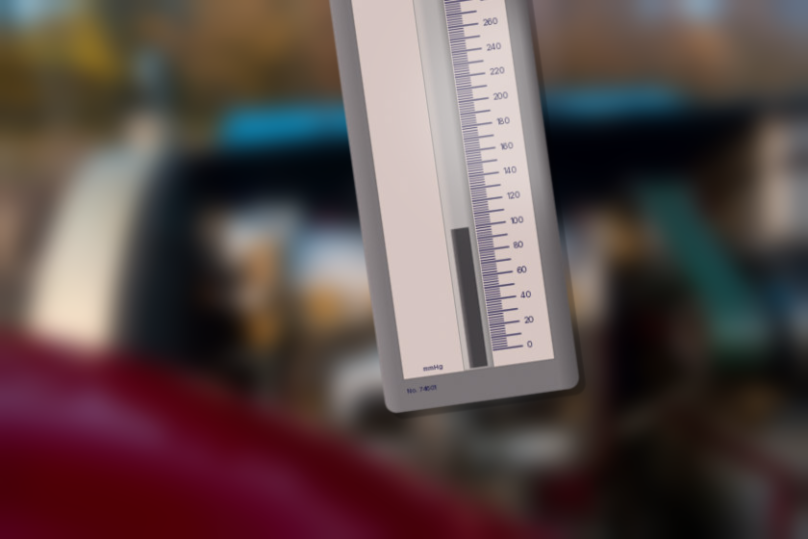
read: {"value": 100, "unit": "mmHg"}
